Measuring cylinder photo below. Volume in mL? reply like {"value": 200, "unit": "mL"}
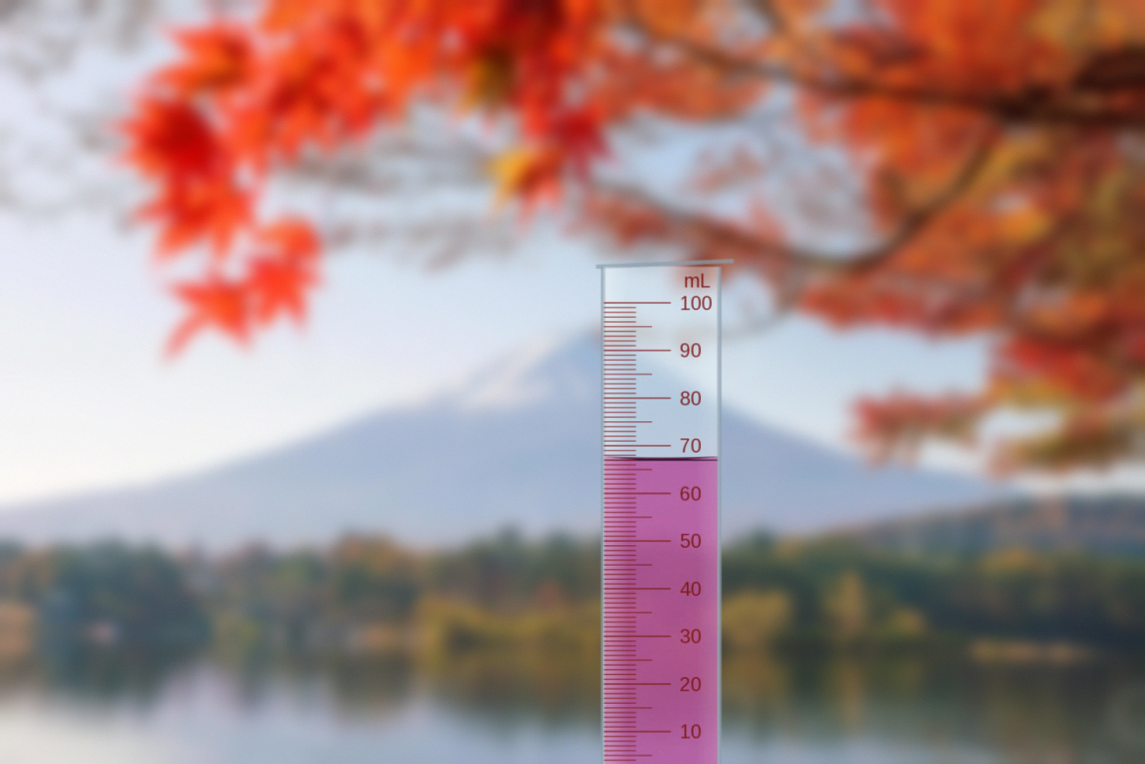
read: {"value": 67, "unit": "mL"}
